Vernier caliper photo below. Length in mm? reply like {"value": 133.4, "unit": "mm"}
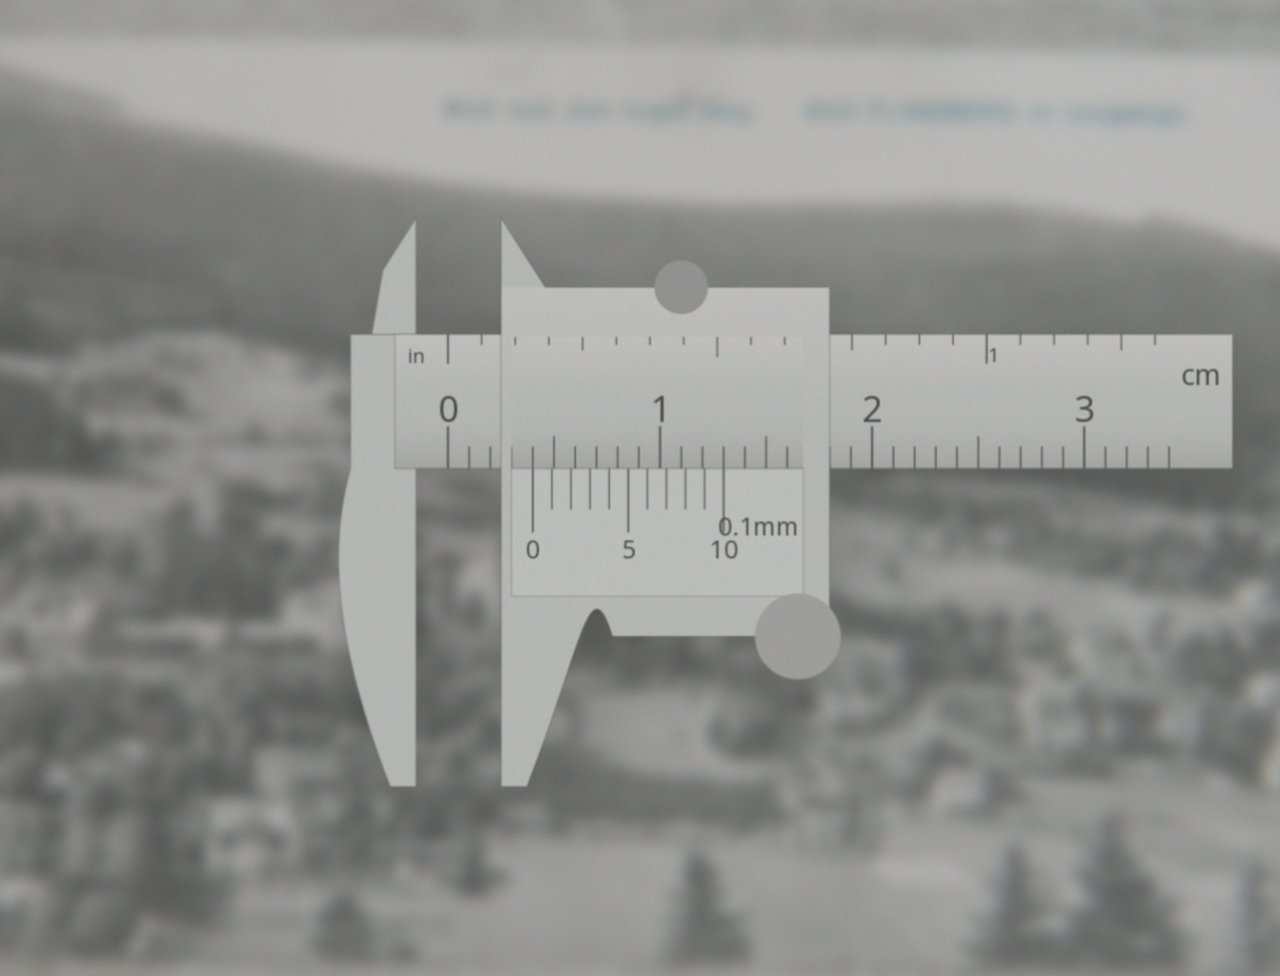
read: {"value": 4.0, "unit": "mm"}
